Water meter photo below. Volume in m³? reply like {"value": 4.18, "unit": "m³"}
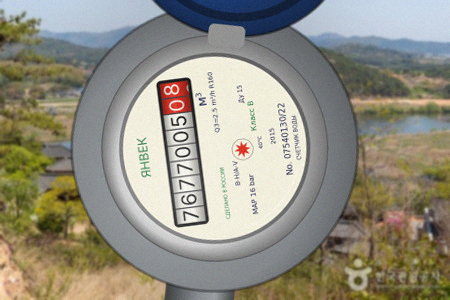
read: {"value": 7677005.08, "unit": "m³"}
